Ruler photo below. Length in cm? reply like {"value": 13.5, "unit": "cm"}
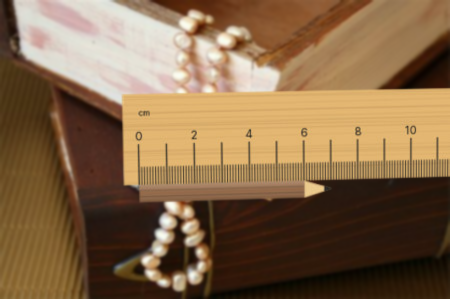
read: {"value": 7, "unit": "cm"}
